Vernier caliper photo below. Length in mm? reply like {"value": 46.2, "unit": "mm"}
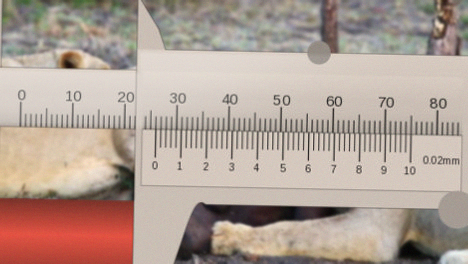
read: {"value": 26.0, "unit": "mm"}
